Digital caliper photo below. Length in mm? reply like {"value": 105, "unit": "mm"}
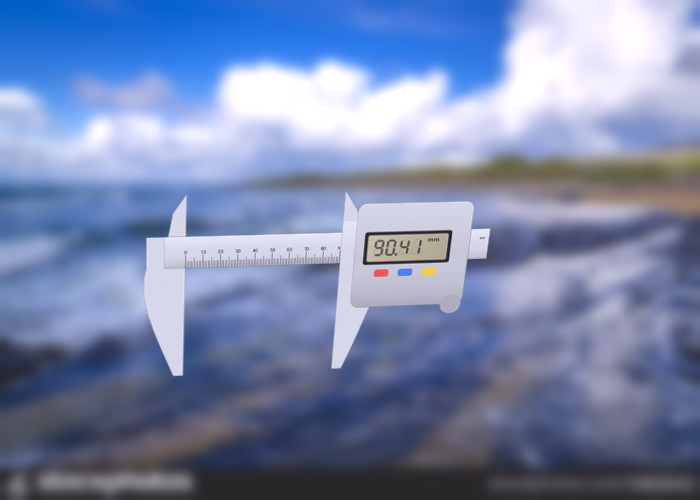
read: {"value": 90.41, "unit": "mm"}
